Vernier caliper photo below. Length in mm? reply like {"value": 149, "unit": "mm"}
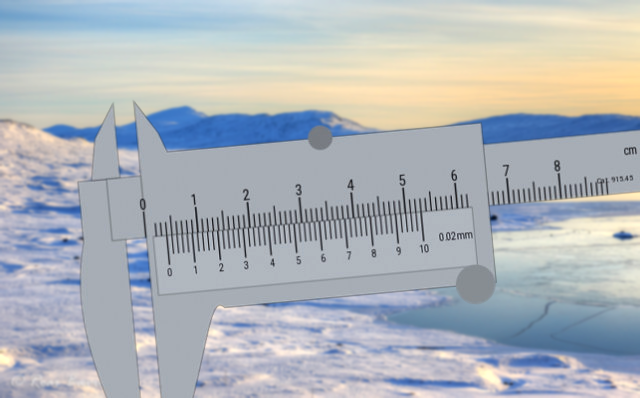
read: {"value": 4.0, "unit": "mm"}
